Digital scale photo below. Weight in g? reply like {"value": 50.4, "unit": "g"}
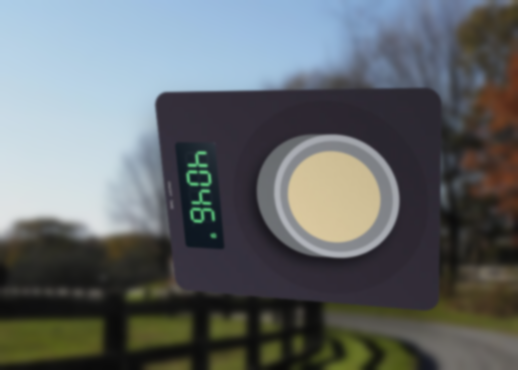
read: {"value": 4046, "unit": "g"}
